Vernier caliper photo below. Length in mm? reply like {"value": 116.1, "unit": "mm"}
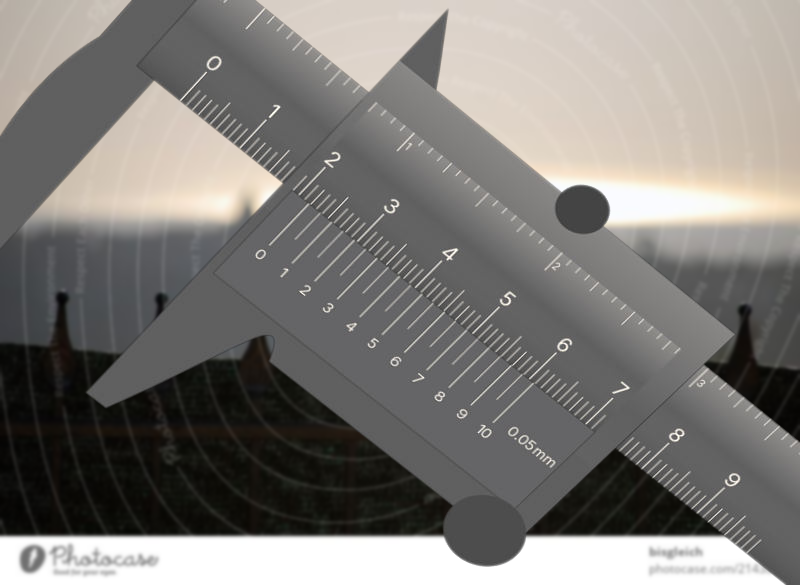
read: {"value": 21.8, "unit": "mm"}
